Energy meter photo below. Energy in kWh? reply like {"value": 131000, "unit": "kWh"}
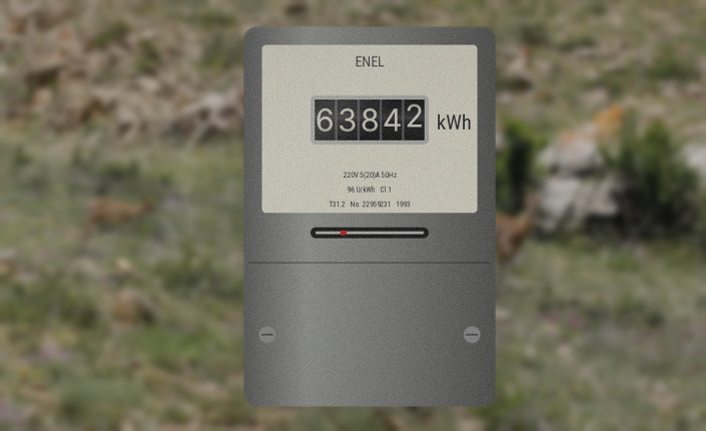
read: {"value": 63842, "unit": "kWh"}
